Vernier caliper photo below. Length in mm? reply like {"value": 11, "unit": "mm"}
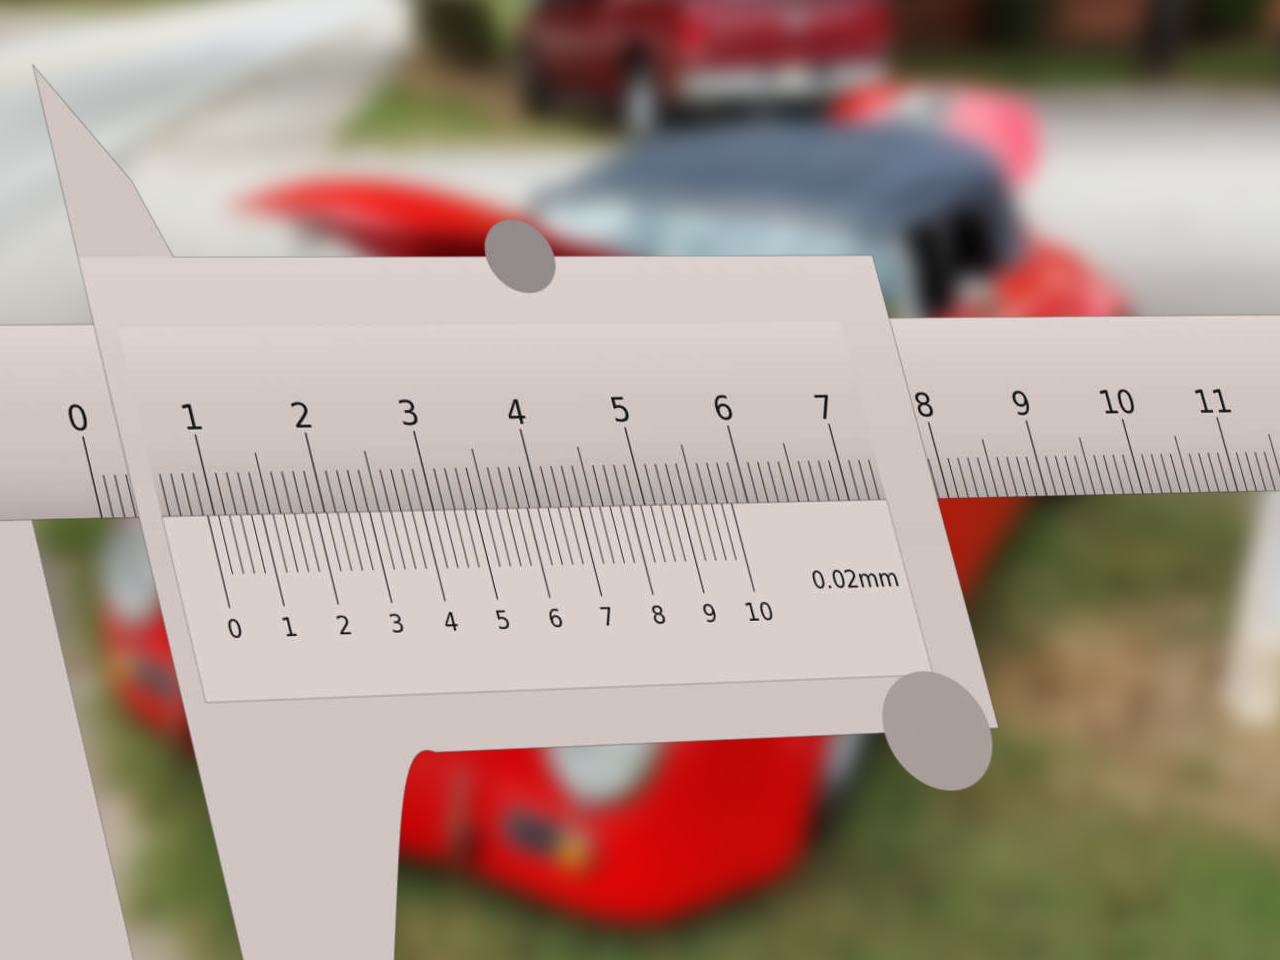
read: {"value": 9.4, "unit": "mm"}
